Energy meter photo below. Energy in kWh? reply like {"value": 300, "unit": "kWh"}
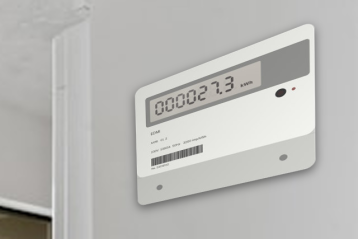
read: {"value": 27.3, "unit": "kWh"}
